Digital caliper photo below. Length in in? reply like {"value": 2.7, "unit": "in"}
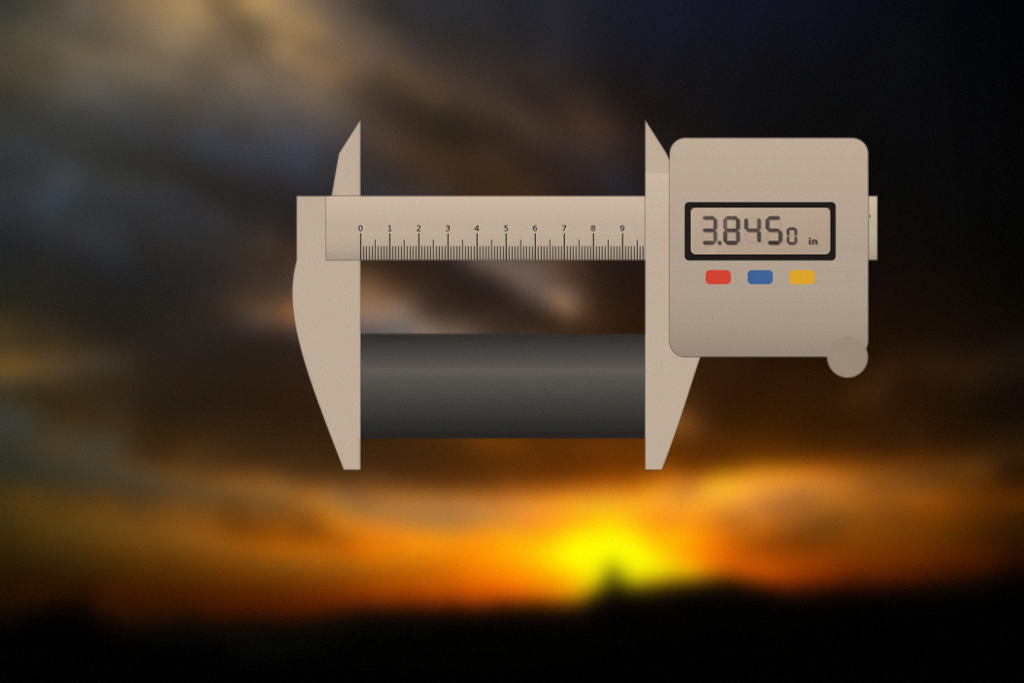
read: {"value": 3.8450, "unit": "in"}
